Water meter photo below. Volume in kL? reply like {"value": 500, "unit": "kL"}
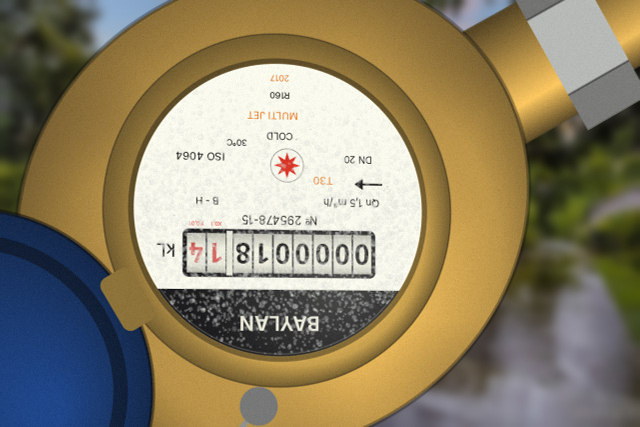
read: {"value": 18.14, "unit": "kL"}
